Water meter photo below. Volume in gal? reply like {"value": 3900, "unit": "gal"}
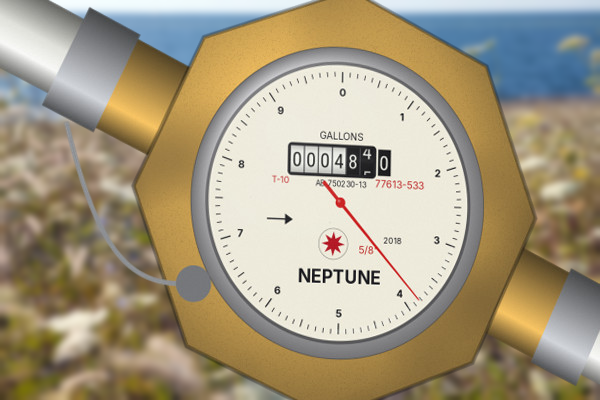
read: {"value": 4843.8, "unit": "gal"}
